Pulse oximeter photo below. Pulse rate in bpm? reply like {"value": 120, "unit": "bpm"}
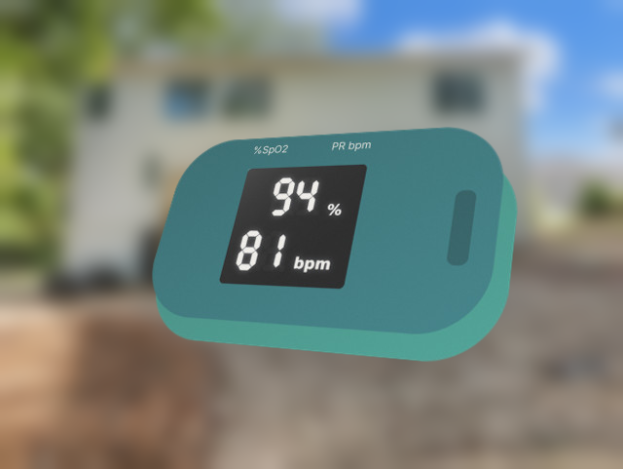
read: {"value": 81, "unit": "bpm"}
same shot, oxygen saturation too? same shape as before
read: {"value": 94, "unit": "%"}
